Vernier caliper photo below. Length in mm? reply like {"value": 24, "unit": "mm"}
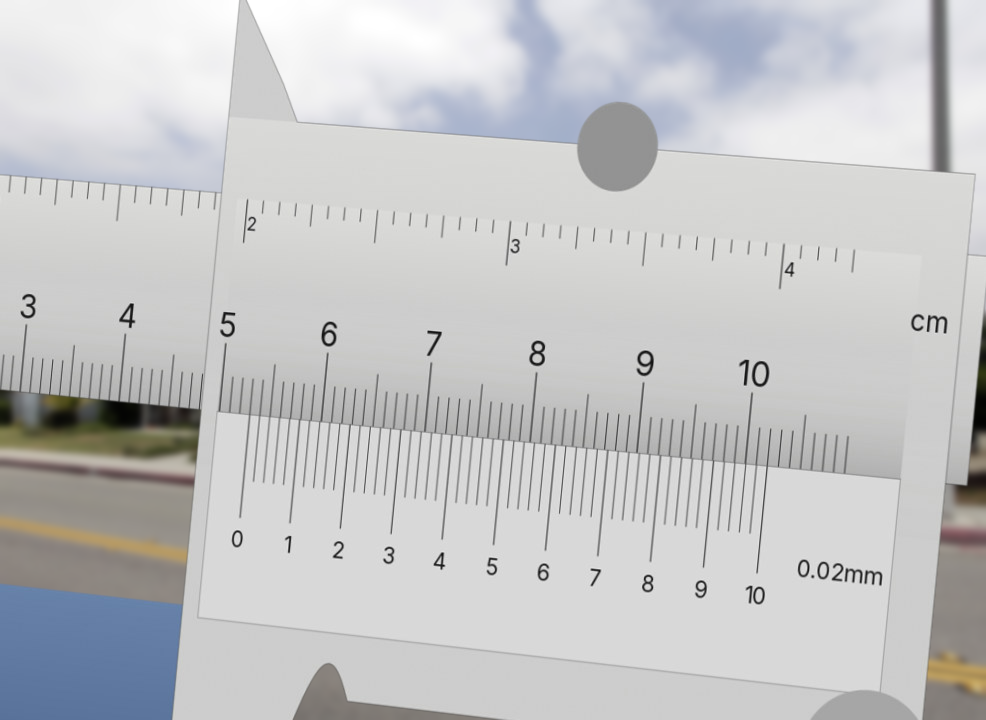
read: {"value": 53.0, "unit": "mm"}
